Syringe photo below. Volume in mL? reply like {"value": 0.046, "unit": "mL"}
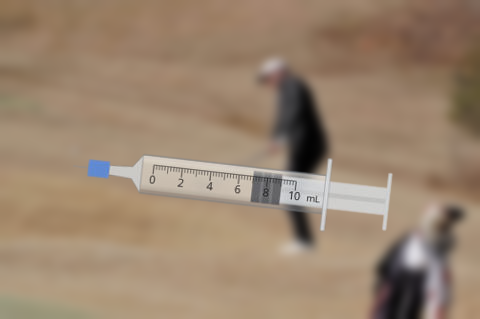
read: {"value": 7, "unit": "mL"}
